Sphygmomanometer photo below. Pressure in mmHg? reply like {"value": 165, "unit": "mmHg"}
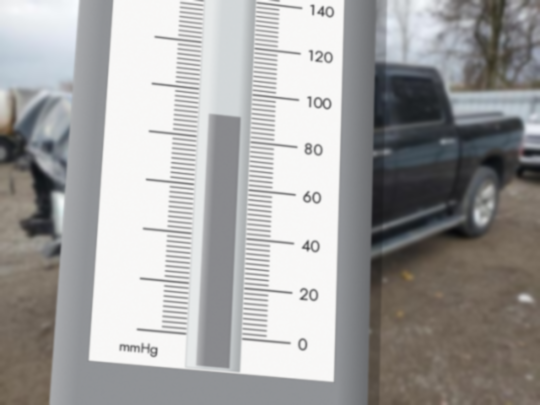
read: {"value": 90, "unit": "mmHg"}
